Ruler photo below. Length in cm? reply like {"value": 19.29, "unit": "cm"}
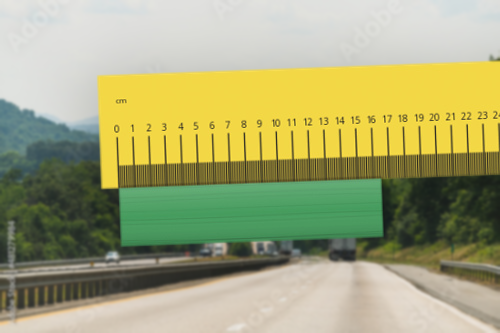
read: {"value": 16.5, "unit": "cm"}
